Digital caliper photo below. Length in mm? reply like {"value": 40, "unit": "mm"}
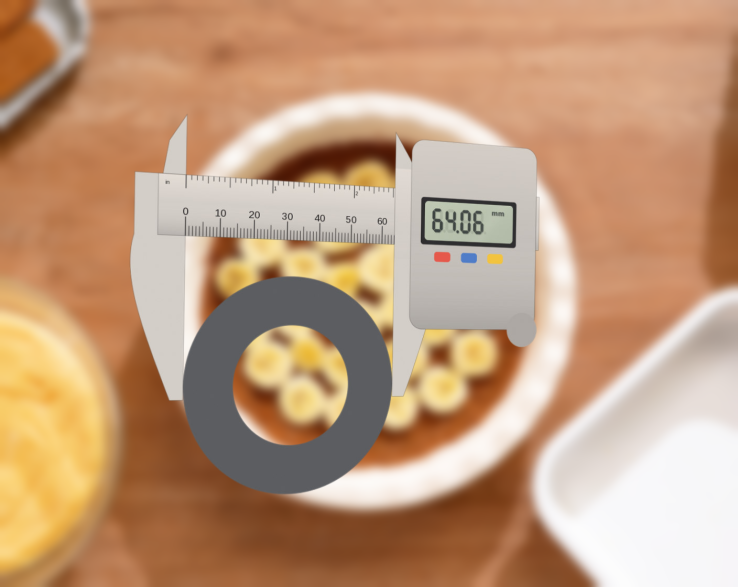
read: {"value": 64.06, "unit": "mm"}
